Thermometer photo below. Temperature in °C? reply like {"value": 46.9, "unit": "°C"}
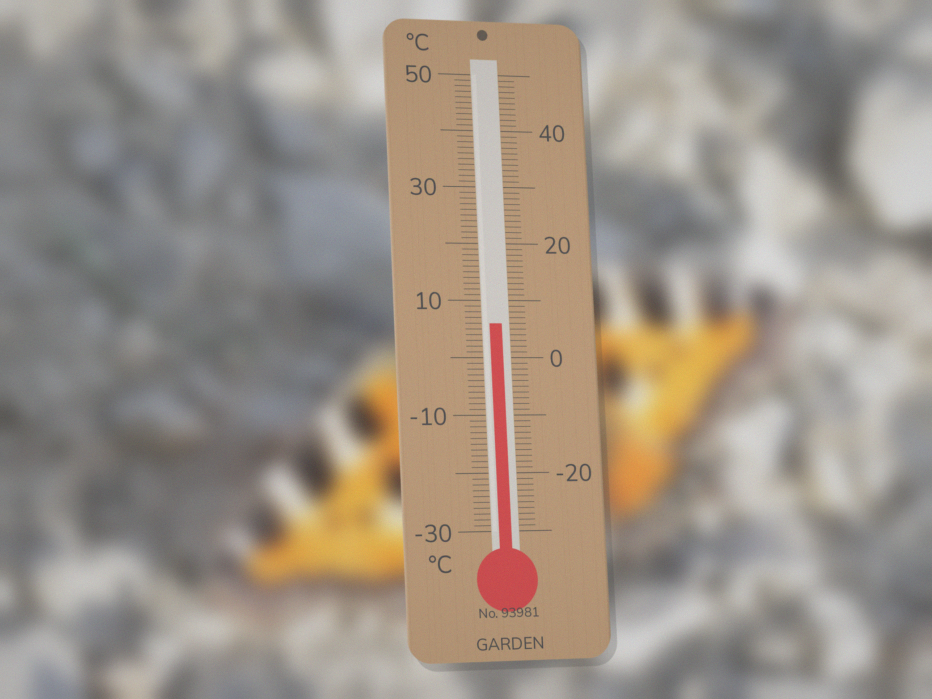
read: {"value": 6, "unit": "°C"}
